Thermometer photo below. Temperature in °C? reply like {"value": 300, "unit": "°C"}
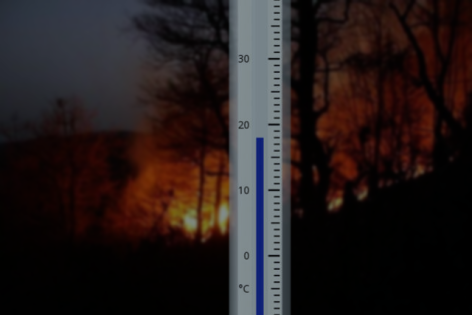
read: {"value": 18, "unit": "°C"}
